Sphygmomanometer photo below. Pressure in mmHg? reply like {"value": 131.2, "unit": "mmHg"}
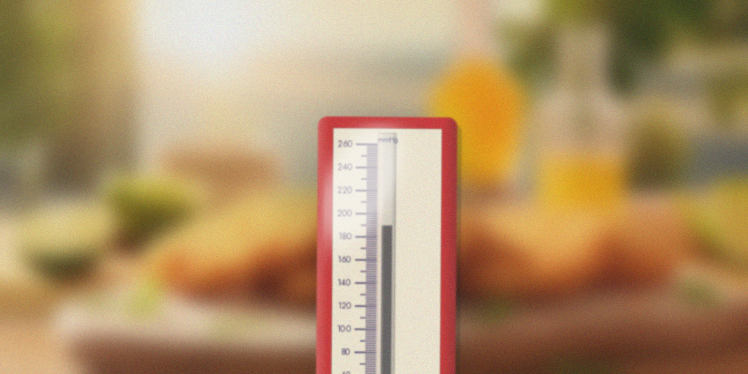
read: {"value": 190, "unit": "mmHg"}
